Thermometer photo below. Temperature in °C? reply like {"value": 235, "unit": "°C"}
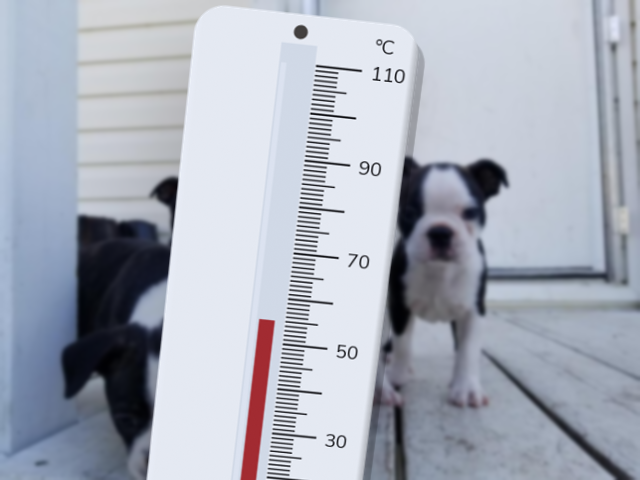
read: {"value": 55, "unit": "°C"}
